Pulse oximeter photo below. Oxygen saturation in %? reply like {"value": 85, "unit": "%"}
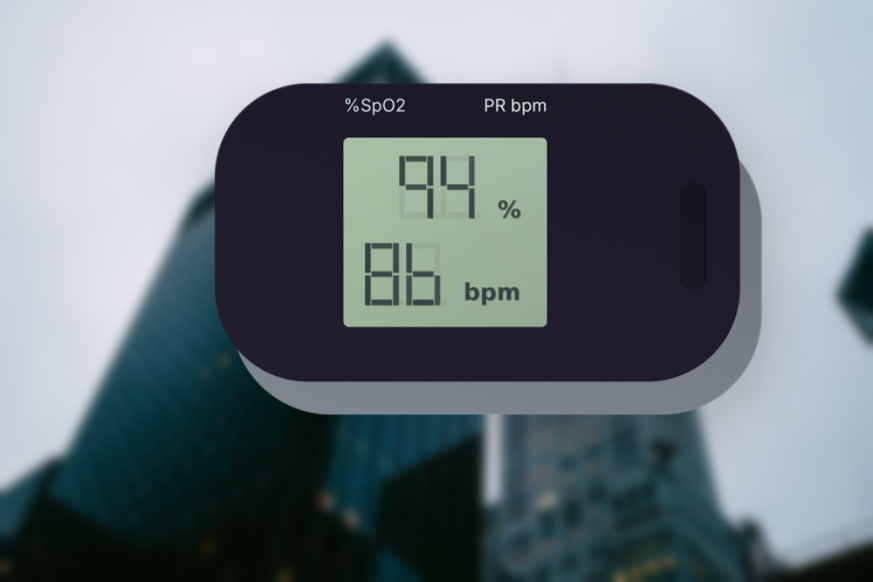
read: {"value": 94, "unit": "%"}
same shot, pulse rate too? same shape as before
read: {"value": 86, "unit": "bpm"}
